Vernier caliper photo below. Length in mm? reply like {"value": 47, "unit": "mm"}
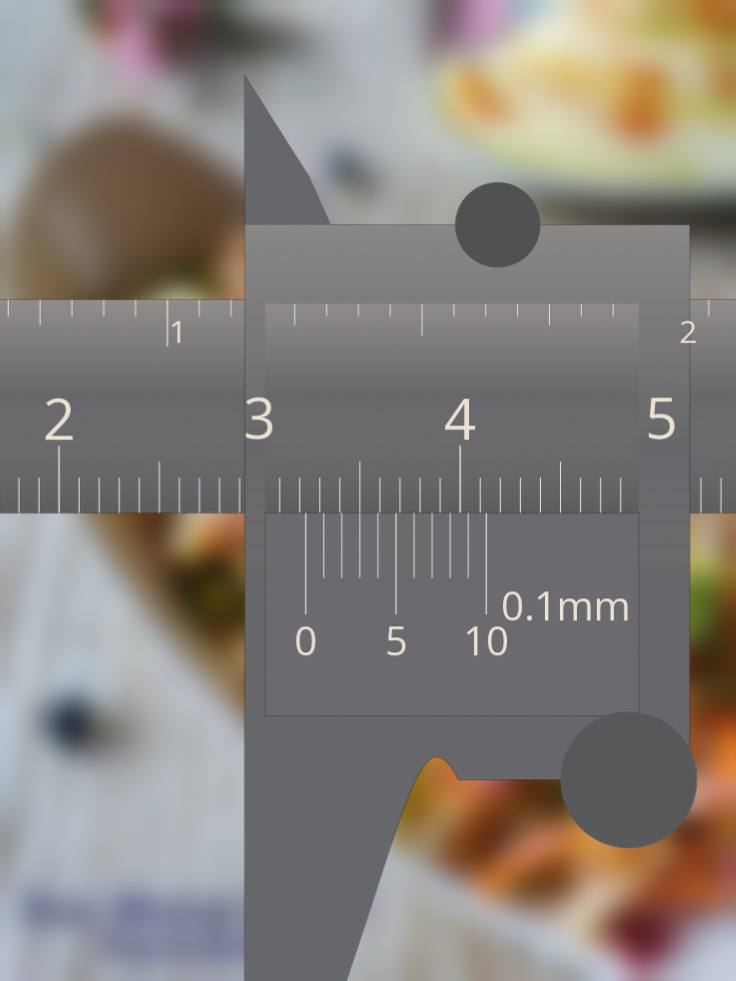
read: {"value": 32.3, "unit": "mm"}
